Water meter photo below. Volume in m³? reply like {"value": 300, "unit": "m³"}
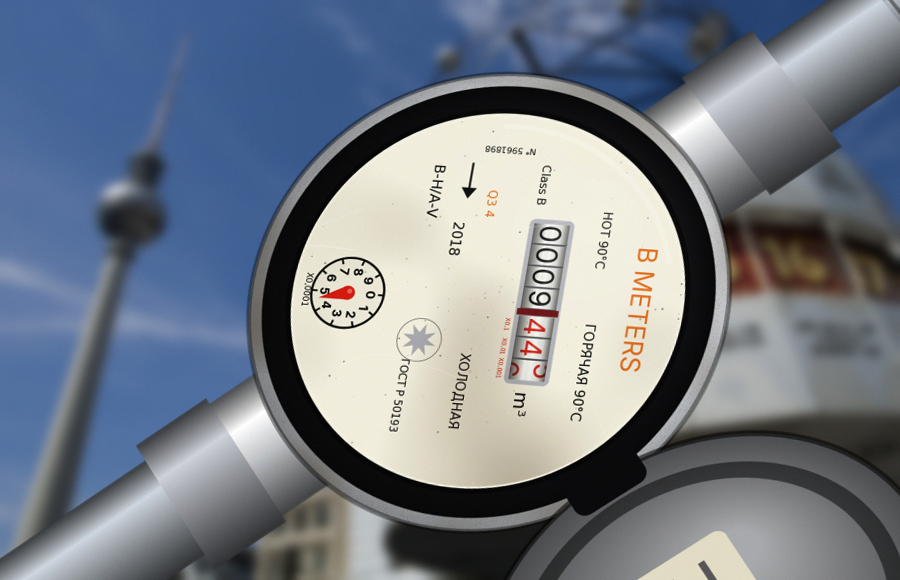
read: {"value": 9.4454, "unit": "m³"}
